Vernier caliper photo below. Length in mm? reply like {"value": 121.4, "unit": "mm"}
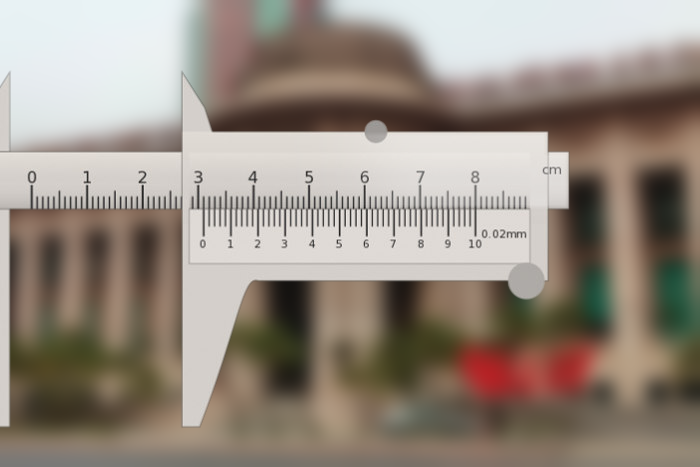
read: {"value": 31.0, "unit": "mm"}
